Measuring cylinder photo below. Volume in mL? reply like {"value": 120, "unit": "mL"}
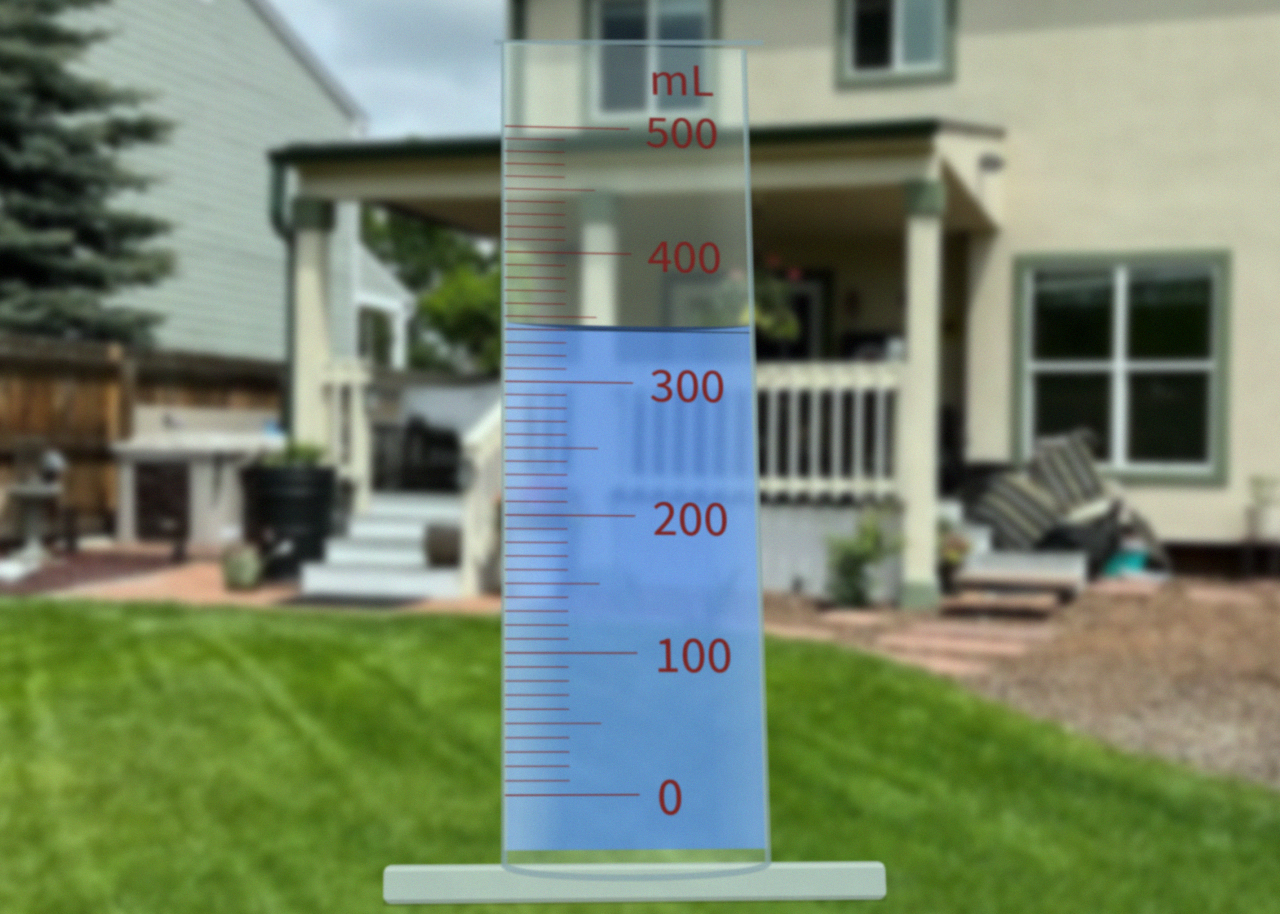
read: {"value": 340, "unit": "mL"}
